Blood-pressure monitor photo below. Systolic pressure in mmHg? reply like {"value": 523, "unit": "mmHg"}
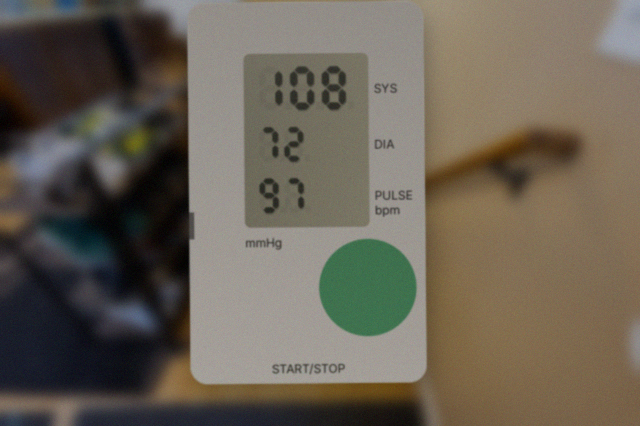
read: {"value": 108, "unit": "mmHg"}
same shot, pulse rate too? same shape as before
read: {"value": 97, "unit": "bpm"}
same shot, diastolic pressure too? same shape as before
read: {"value": 72, "unit": "mmHg"}
